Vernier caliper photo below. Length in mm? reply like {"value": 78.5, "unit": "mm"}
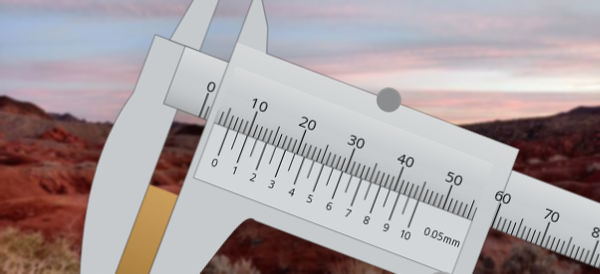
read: {"value": 6.0, "unit": "mm"}
